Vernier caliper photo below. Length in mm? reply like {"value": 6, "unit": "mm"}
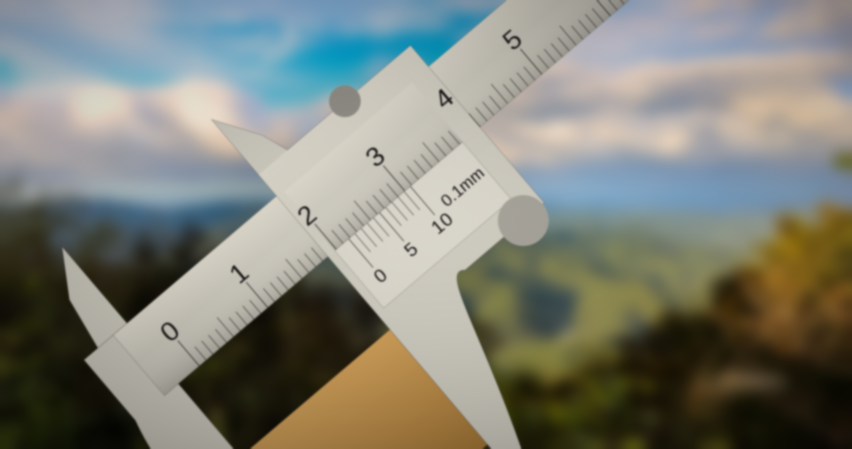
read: {"value": 21.8, "unit": "mm"}
